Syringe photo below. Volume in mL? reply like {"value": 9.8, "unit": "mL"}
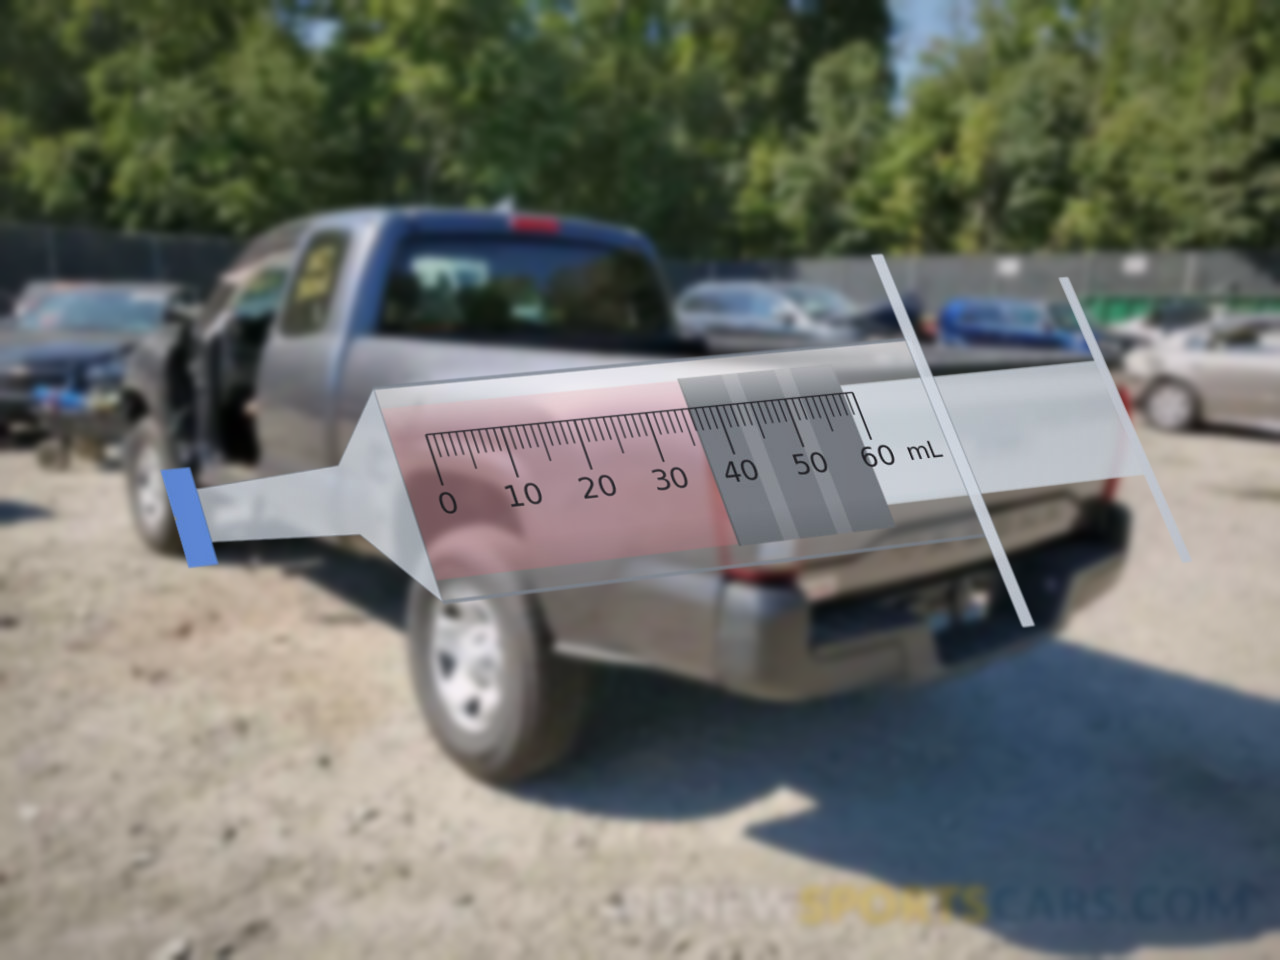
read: {"value": 36, "unit": "mL"}
